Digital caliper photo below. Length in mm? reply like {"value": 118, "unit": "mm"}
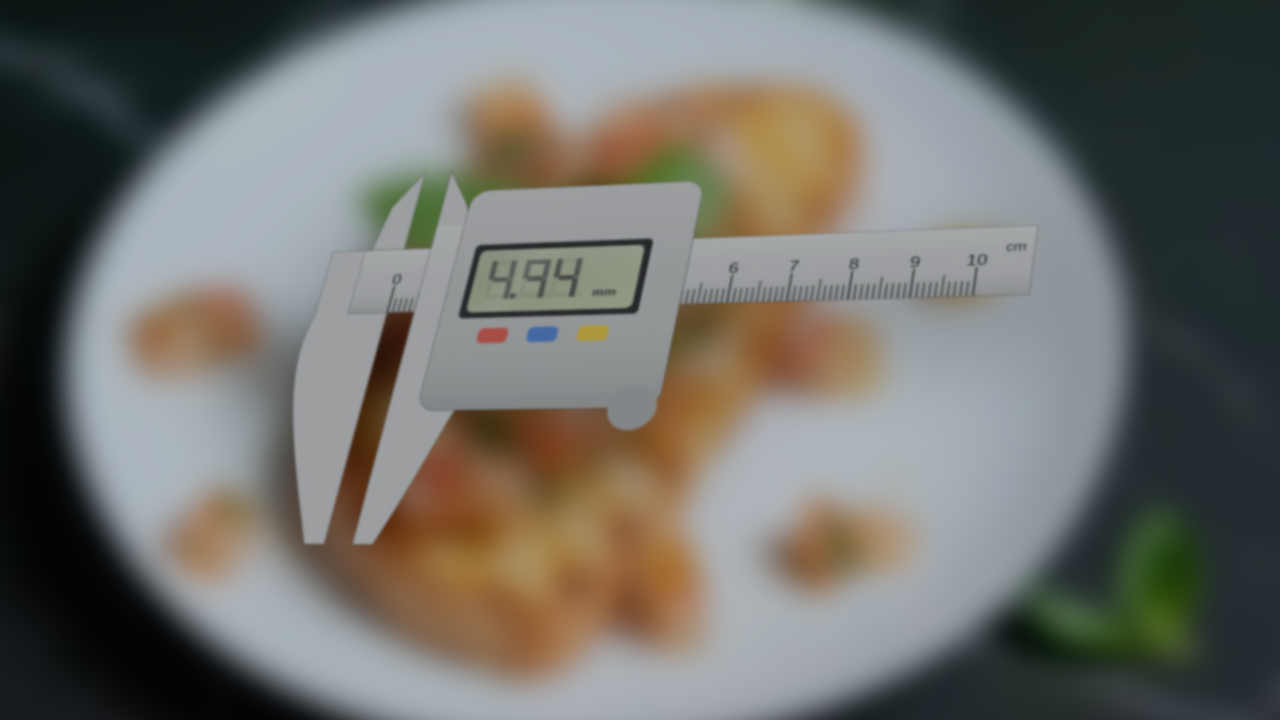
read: {"value": 4.94, "unit": "mm"}
